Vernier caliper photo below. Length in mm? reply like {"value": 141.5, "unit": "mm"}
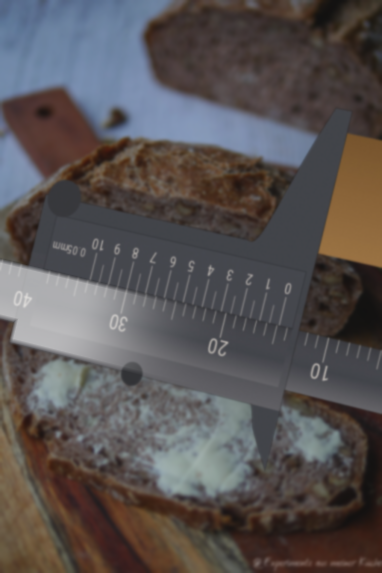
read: {"value": 14.8, "unit": "mm"}
